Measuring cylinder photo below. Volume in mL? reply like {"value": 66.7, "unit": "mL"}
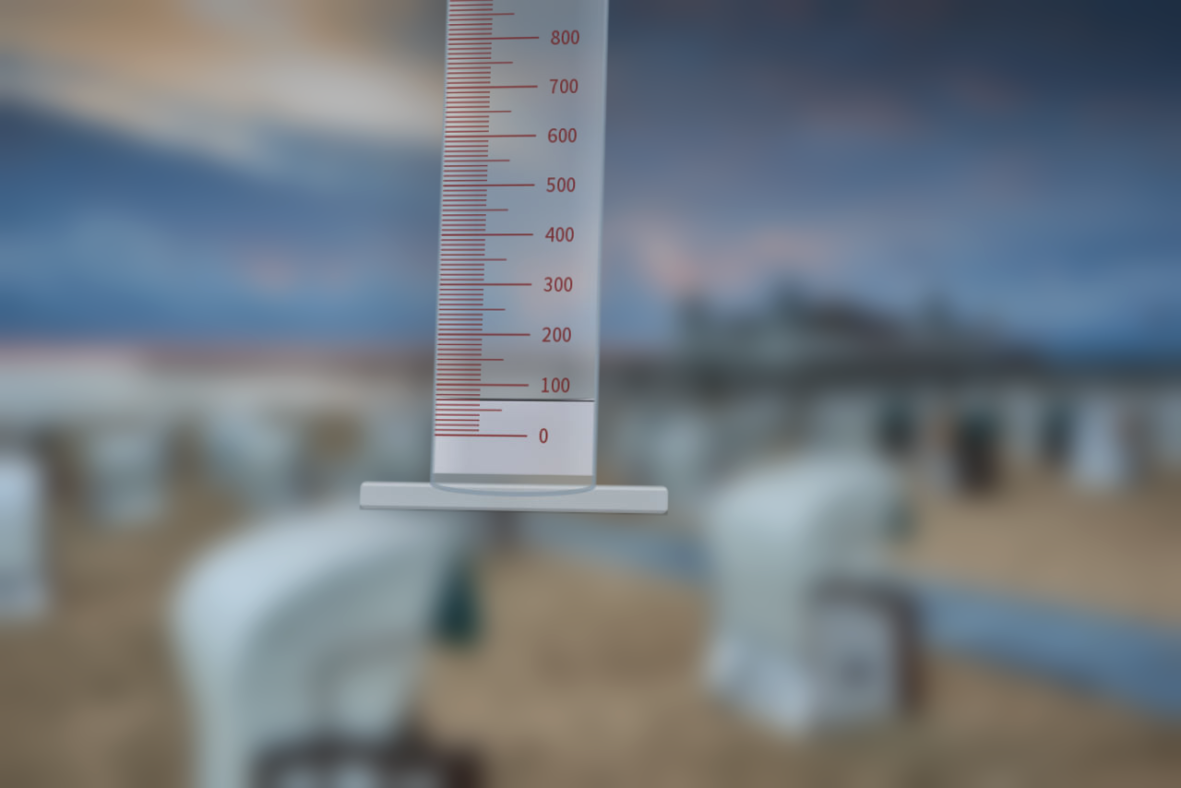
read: {"value": 70, "unit": "mL"}
